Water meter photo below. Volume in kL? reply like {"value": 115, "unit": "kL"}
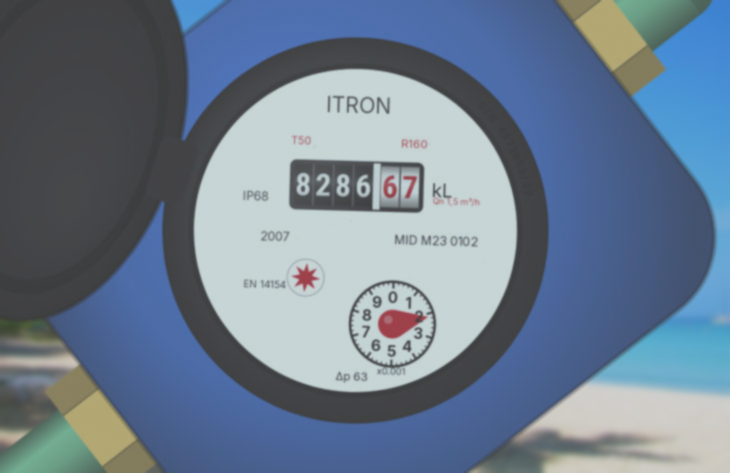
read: {"value": 8286.672, "unit": "kL"}
